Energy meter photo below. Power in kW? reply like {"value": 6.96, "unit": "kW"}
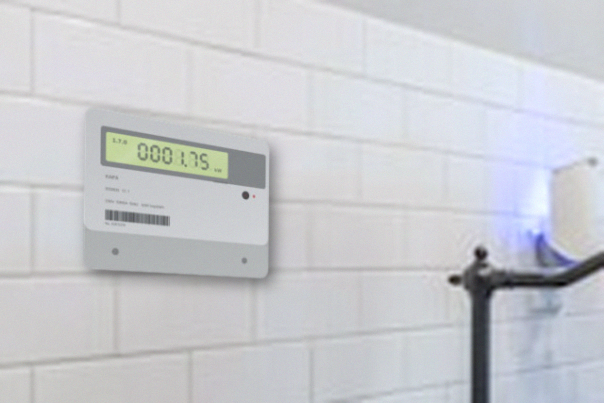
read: {"value": 1.75, "unit": "kW"}
